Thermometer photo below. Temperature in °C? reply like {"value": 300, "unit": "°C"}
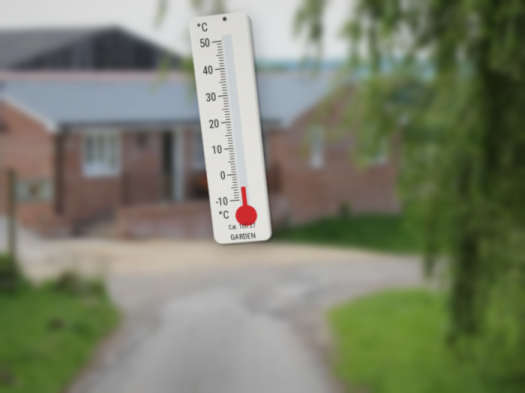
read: {"value": -5, "unit": "°C"}
